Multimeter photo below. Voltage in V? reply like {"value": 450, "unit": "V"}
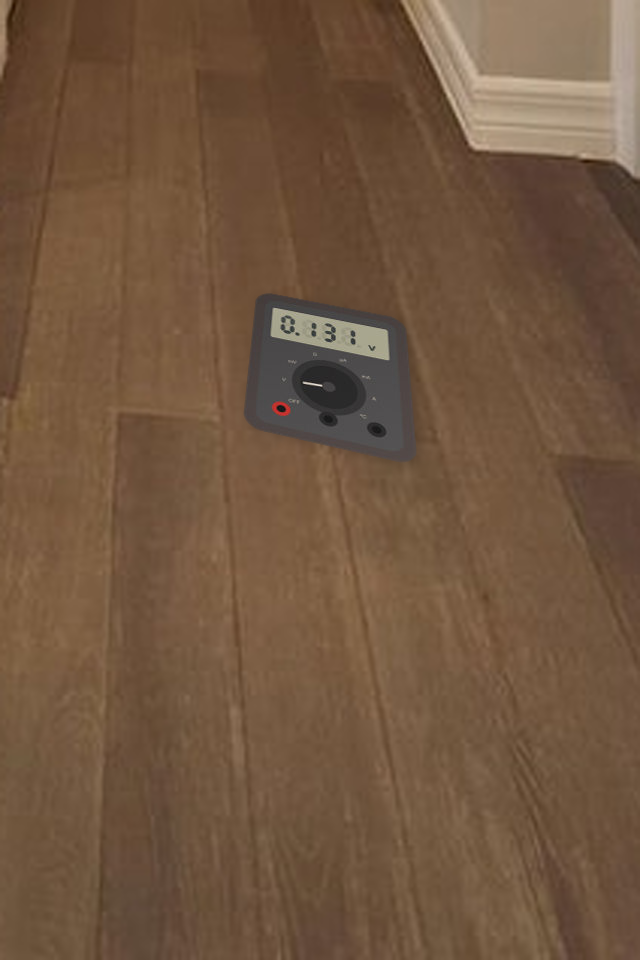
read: {"value": 0.131, "unit": "V"}
